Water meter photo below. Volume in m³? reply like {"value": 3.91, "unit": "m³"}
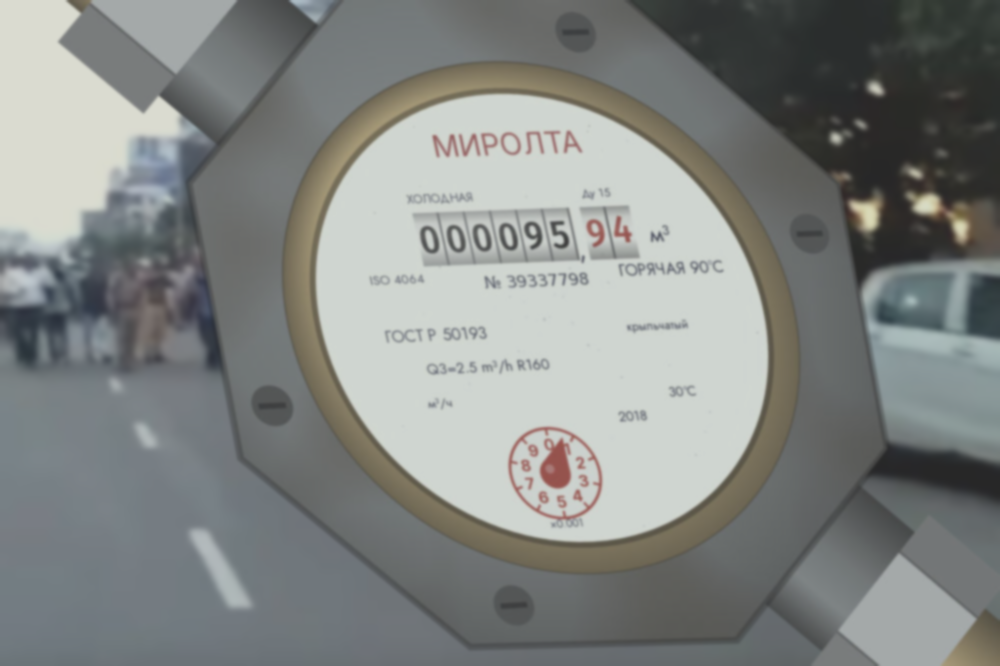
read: {"value": 95.940, "unit": "m³"}
